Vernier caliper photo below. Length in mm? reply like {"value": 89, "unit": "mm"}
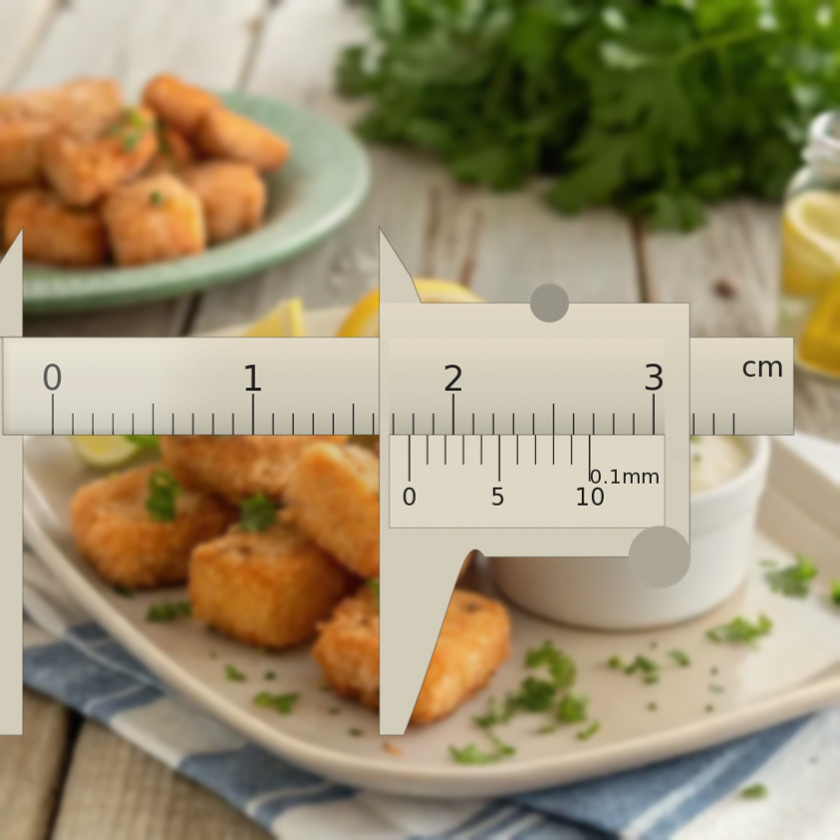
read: {"value": 17.8, "unit": "mm"}
